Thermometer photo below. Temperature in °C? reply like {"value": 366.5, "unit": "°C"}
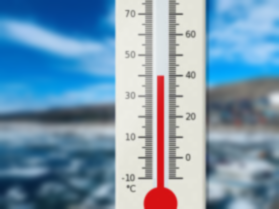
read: {"value": 40, "unit": "°C"}
